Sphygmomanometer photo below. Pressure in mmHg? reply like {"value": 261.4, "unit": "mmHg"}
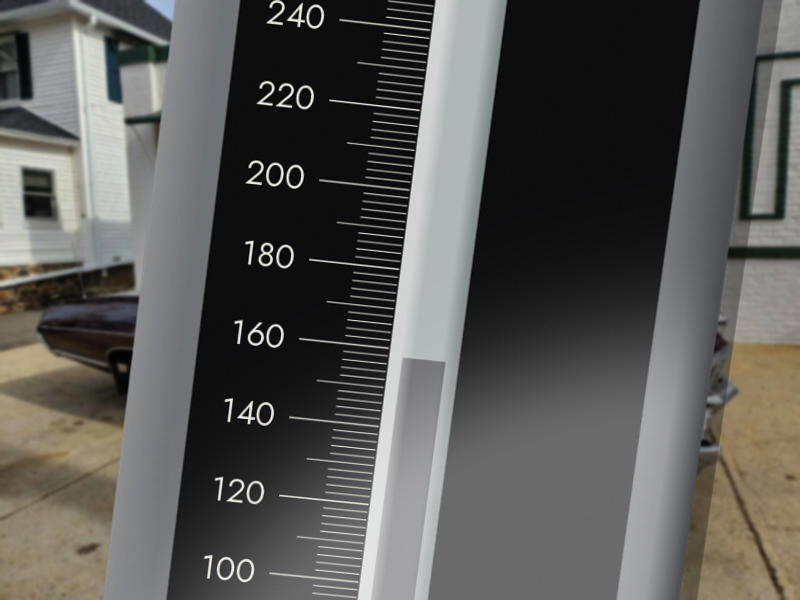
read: {"value": 158, "unit": "mmHg"}
